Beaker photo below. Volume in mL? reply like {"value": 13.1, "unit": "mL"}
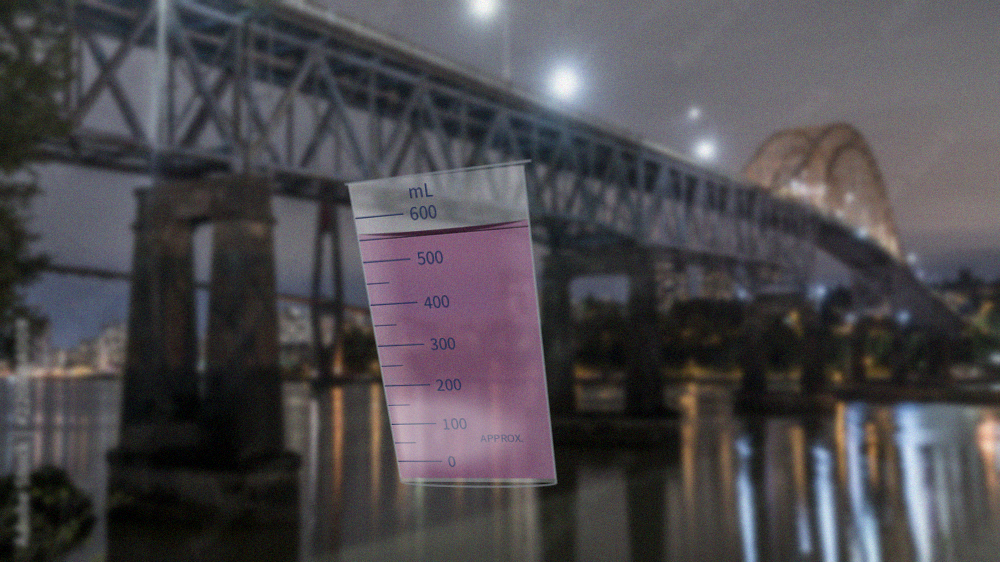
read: {"value": 550, "unit": "mL"}
